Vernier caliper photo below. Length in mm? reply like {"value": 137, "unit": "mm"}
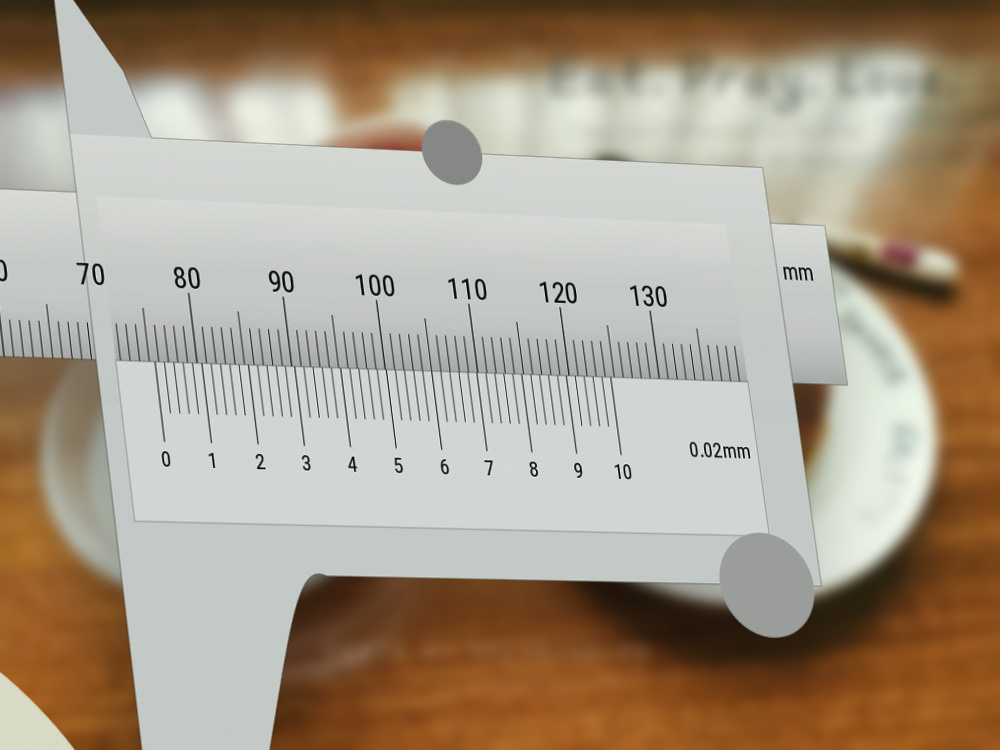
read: {"value": 75.6, "unit": "mm"}
